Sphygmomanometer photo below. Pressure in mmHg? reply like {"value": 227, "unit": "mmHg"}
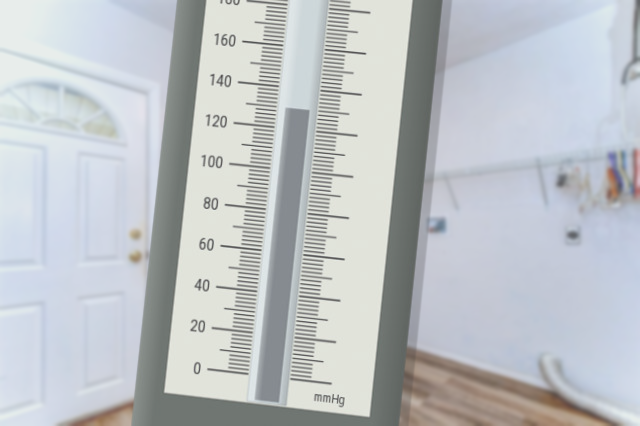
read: {"value": 130, "unit": "mmHg"}
